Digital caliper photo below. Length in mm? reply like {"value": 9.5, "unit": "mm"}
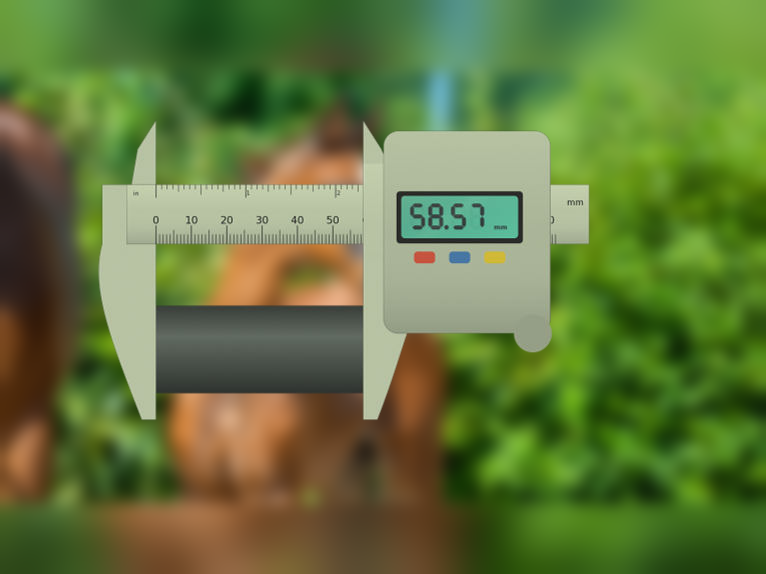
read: {"value": 58.57, "unit": "mm"}
